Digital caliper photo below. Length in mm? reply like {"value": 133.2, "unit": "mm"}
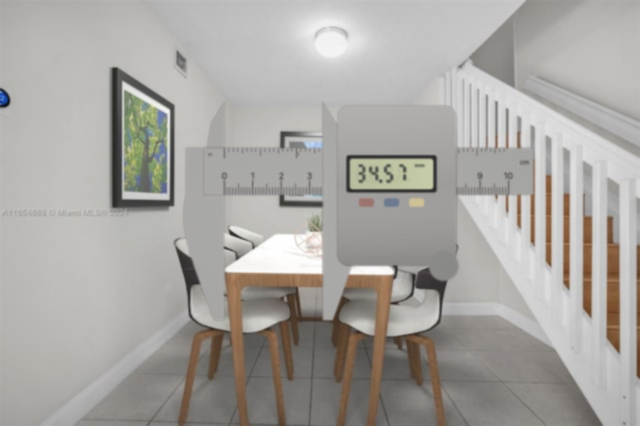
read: {"value": 34.57, "unit": "mm"}
